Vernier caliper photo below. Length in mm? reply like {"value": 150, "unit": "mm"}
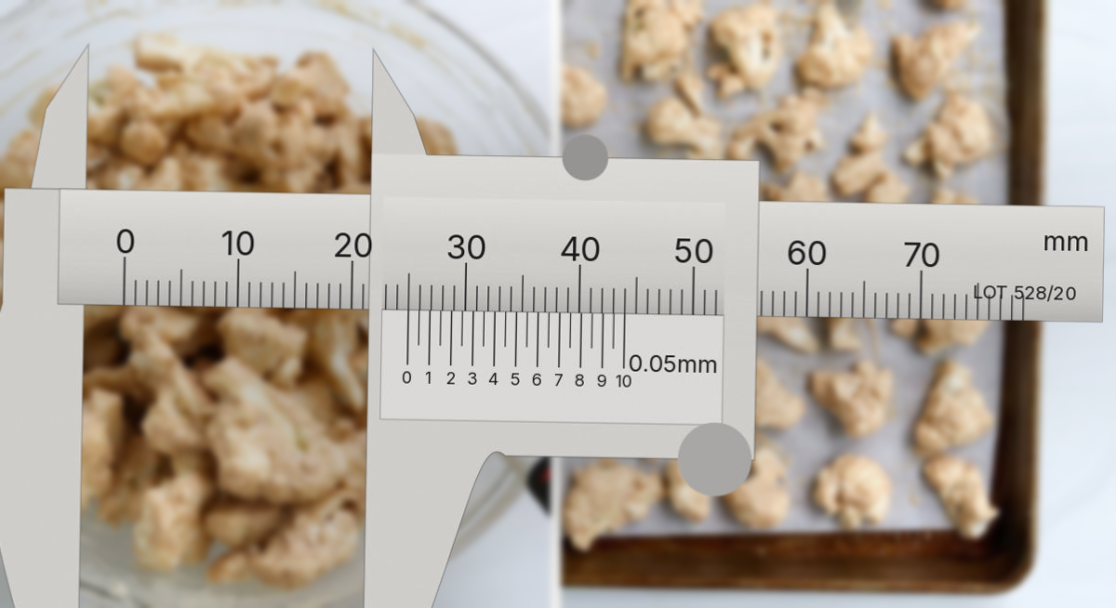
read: {"value": 25.0, "unit": "mm"}
